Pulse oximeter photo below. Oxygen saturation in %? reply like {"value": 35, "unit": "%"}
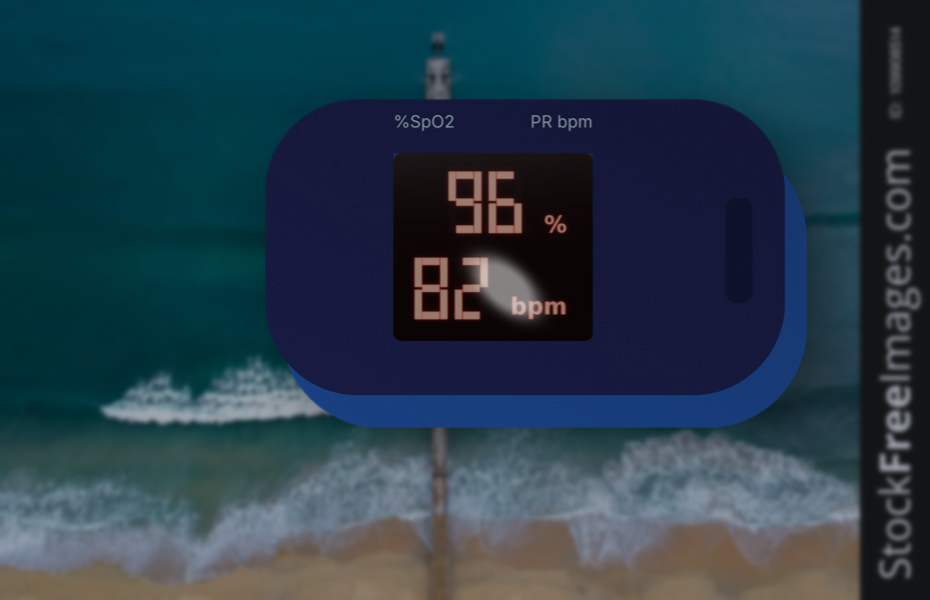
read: {"value": 96, "unit": "%"}
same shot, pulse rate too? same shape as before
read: {"value": 82, "unit": "bpm"}
